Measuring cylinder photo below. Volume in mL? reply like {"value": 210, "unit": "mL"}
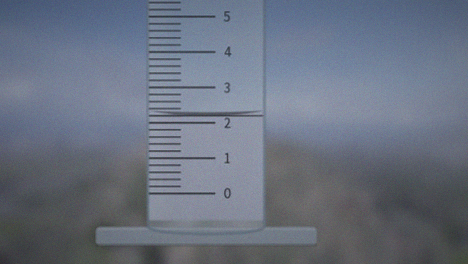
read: {"value": 2.2, "unit": "mL"}
